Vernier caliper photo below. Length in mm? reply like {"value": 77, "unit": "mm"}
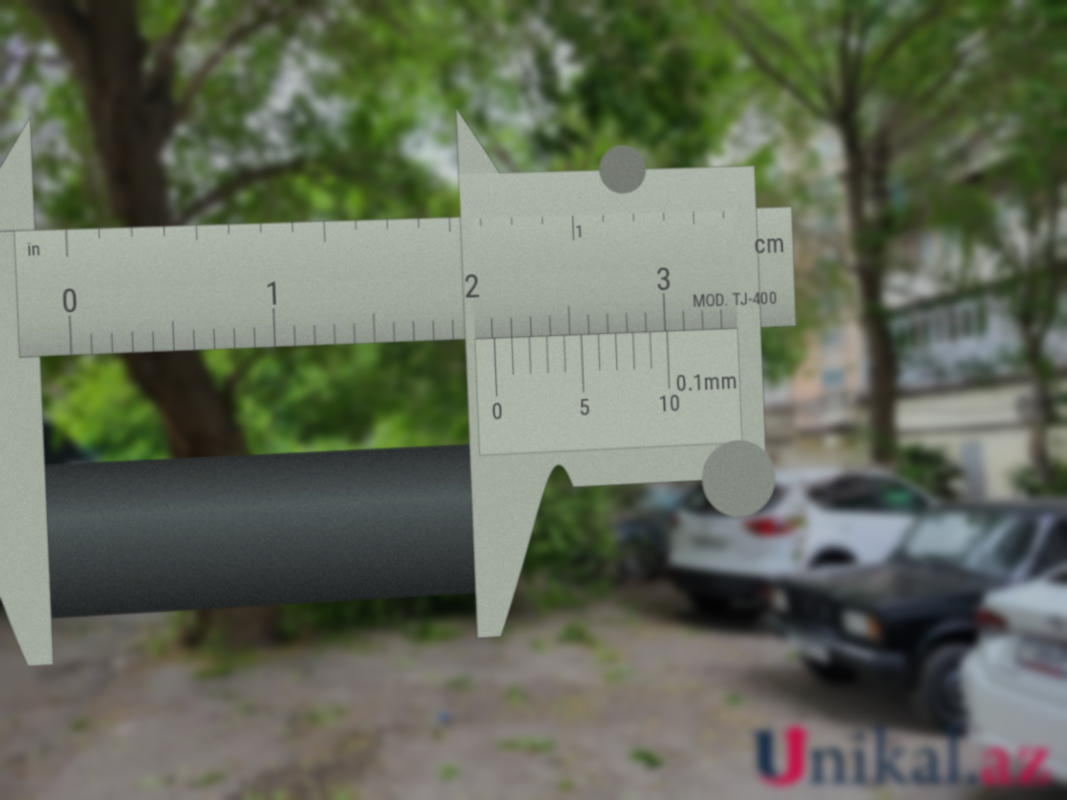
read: {"value": 21.1, "unit": "mm"}
